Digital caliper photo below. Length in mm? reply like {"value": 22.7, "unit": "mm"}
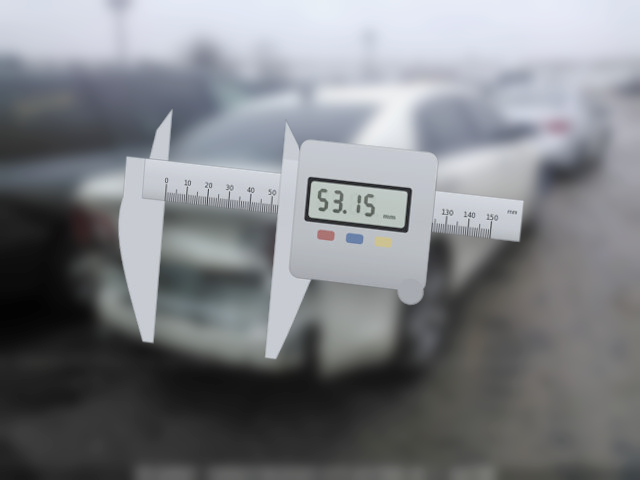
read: {"value": 53.15, "unit": "mm"}
